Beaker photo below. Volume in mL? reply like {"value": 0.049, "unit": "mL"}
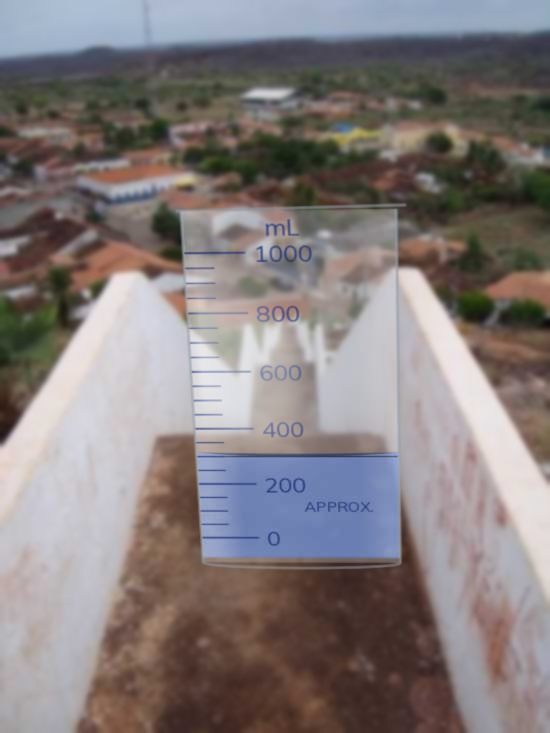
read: {"value": 300, "unit": "mL"}
